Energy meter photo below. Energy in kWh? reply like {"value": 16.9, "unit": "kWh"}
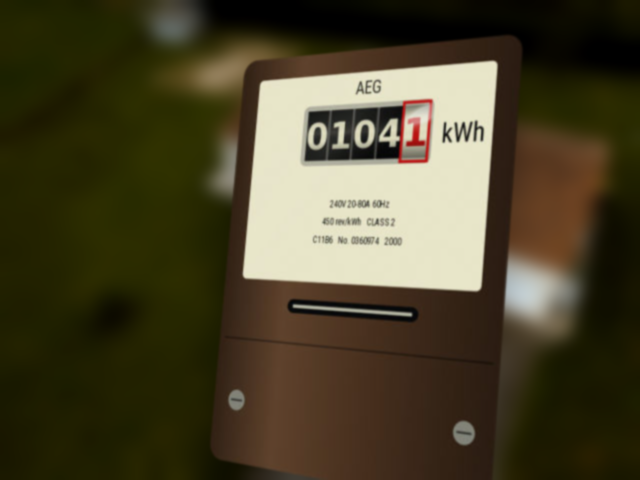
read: {"value": 104.1, "unit": "kWh"}
